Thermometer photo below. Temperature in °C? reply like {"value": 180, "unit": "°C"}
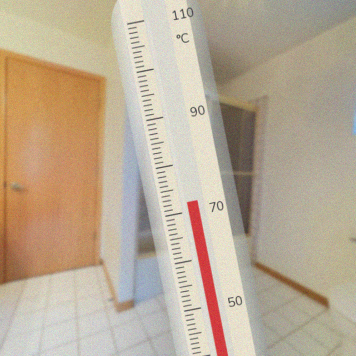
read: {"value": 72, "unit": "°C"}
